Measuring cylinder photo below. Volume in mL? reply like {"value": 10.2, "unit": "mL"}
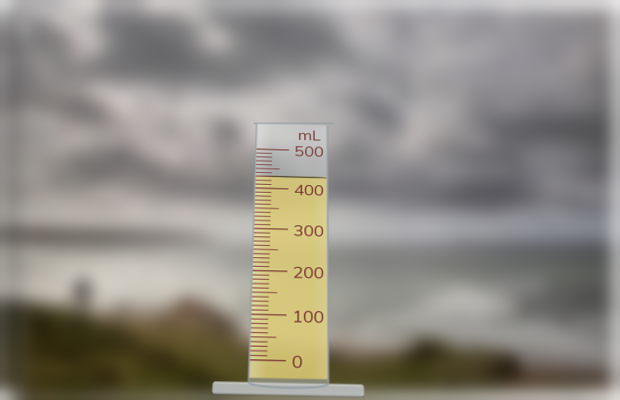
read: {"value": 430, "unit": "mL"}
